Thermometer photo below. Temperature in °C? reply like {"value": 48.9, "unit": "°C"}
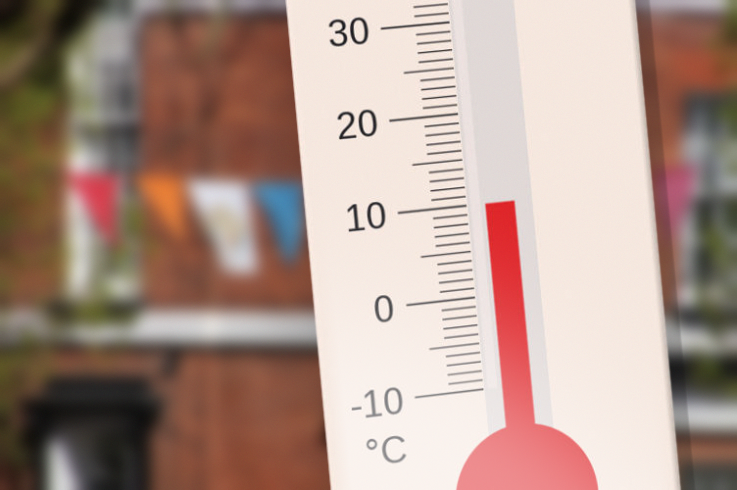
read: {"value": 10, "unit": "°C"}
